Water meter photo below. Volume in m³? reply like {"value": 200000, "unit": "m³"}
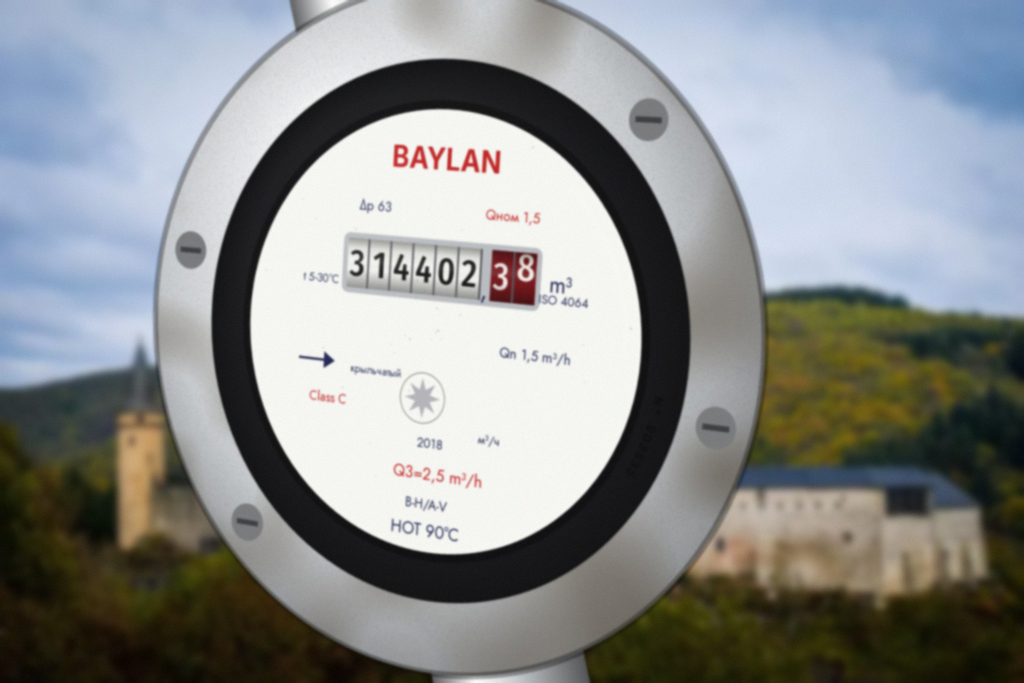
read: {"value": 314402.38, "unit": "m³"}
